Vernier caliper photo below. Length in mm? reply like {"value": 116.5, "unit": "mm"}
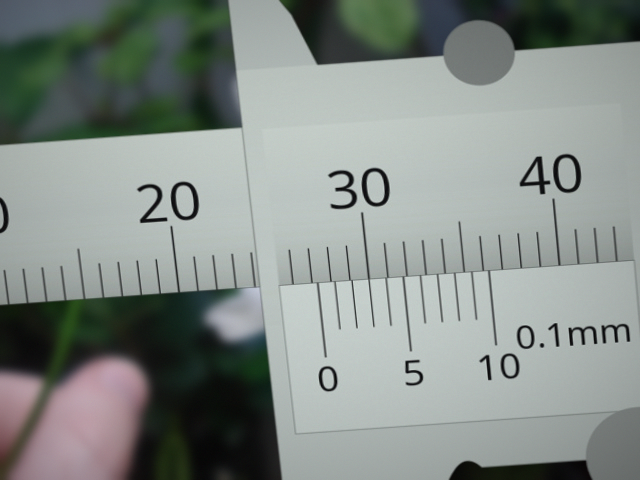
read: {"value": 27.3, "unit": "mm"}
